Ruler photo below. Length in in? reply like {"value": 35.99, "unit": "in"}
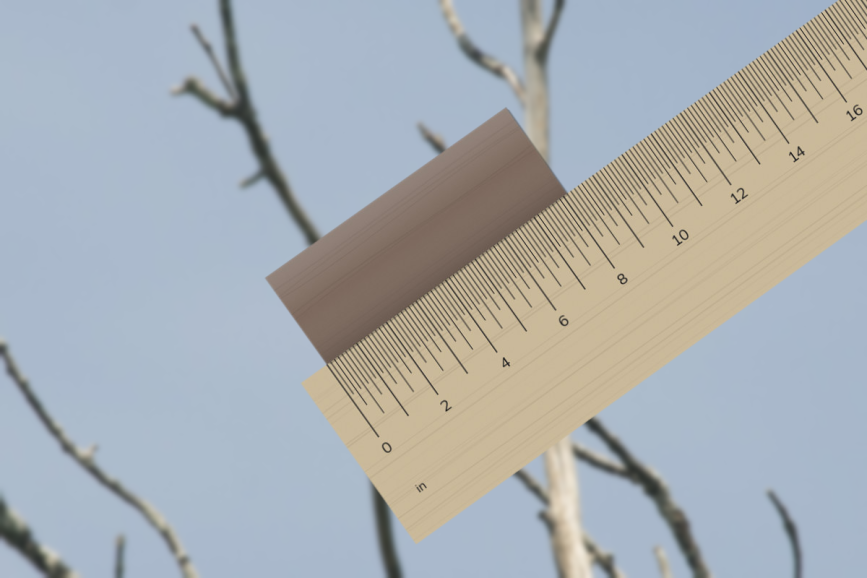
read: {"value": 8.125, "unit": "in"}
